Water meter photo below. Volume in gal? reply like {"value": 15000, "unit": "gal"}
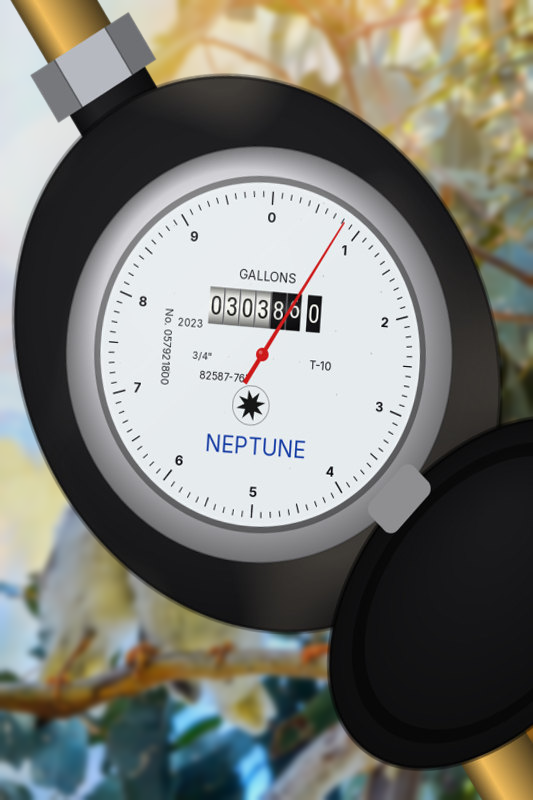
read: {"value": 303860.8, "unit": "gal"}
